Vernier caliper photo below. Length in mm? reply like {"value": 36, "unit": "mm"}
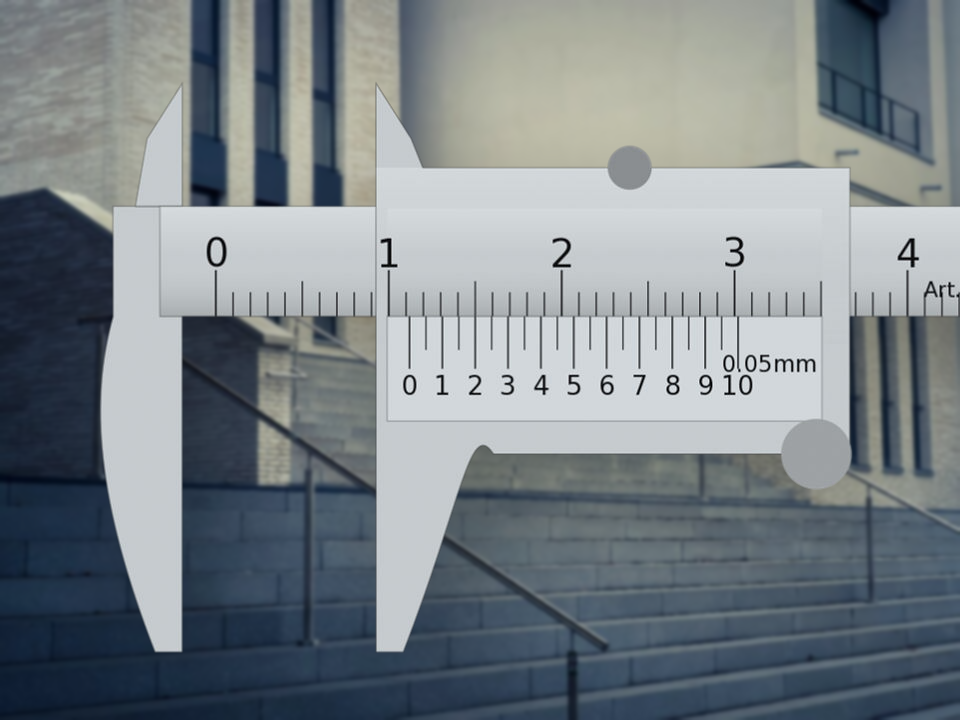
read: {"value": 11.2, "unit": "mm"}
